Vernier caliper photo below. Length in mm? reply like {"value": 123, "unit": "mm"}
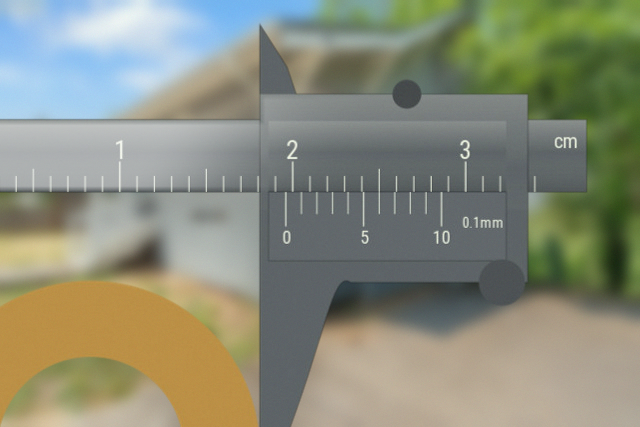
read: {"value": 19.6, "unit": "mm"}
